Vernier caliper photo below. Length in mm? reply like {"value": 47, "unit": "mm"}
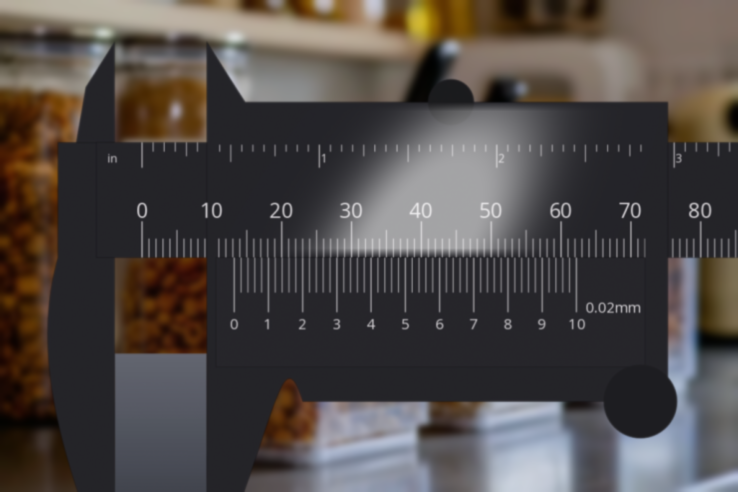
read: {"value": 13.2, "unit": "mm"}
